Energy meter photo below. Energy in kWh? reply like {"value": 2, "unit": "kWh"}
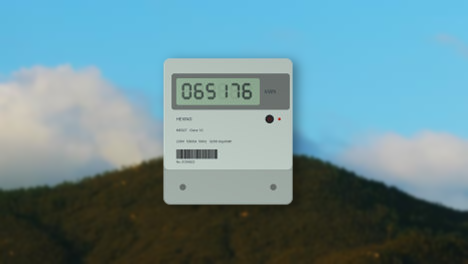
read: {"value": 65176, "unit": "kWh"}
